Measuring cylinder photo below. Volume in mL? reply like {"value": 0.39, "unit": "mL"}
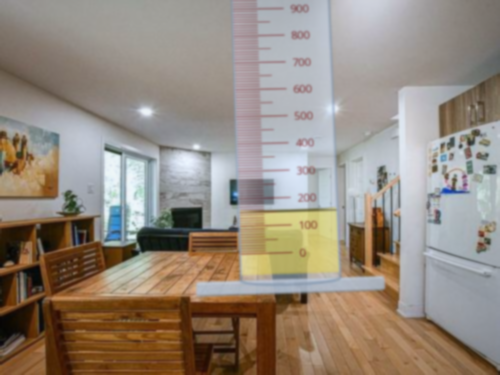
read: {"value": 150, "unit": "mL"}
